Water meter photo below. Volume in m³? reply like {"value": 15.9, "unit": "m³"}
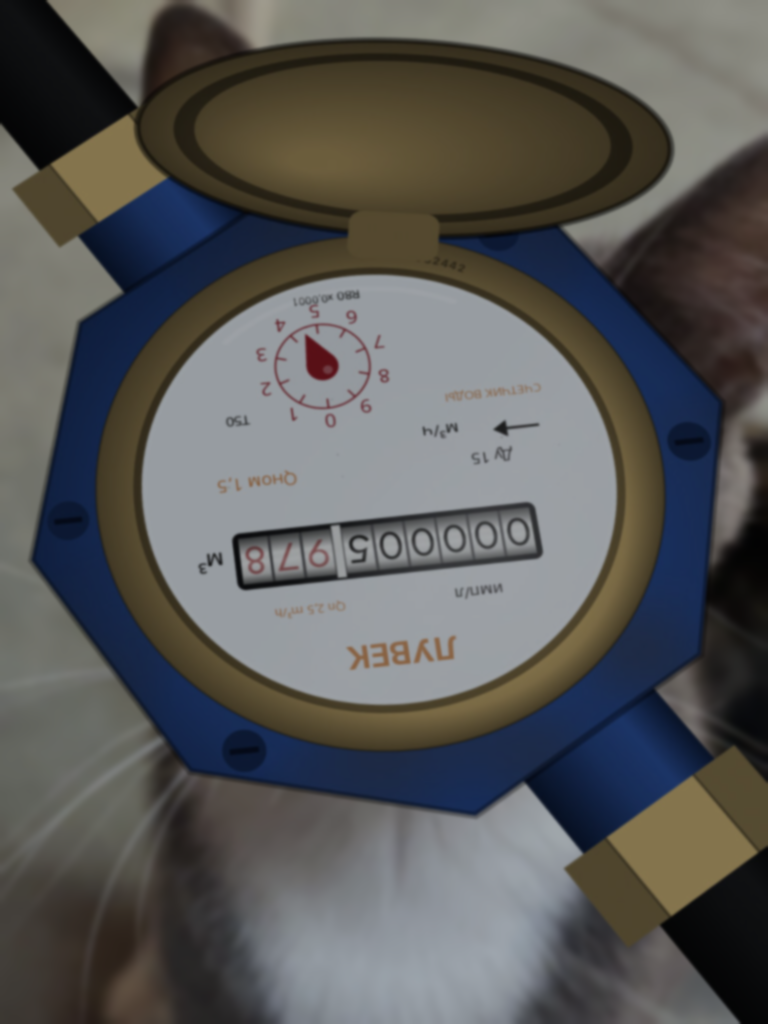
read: {"value": 5.9784, "unit": "m³"}
